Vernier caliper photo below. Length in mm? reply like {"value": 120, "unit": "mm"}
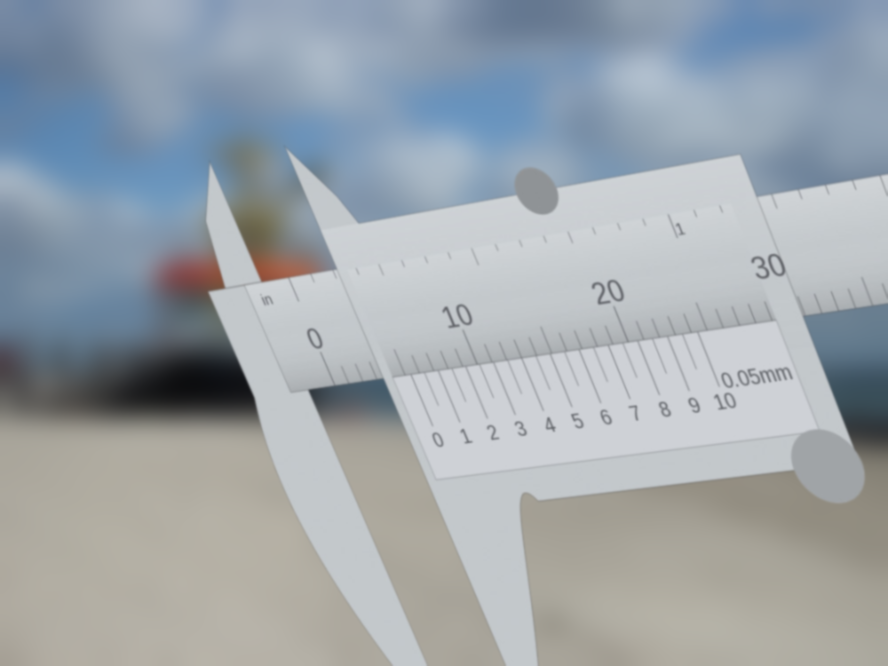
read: {"value": 5.4, "unit": "mm"}
